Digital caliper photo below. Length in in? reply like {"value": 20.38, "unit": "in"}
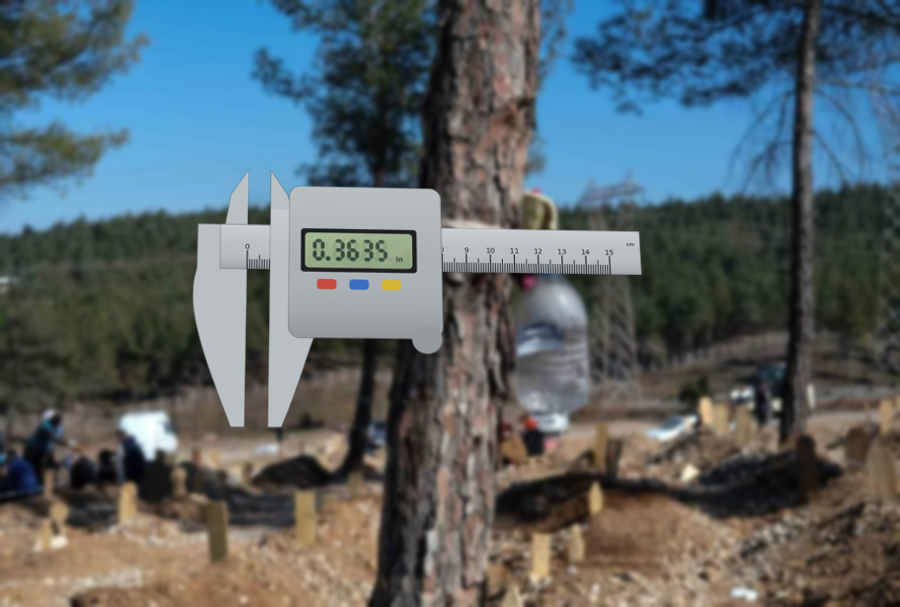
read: {"value": 0.3635, "unit": "in"}
